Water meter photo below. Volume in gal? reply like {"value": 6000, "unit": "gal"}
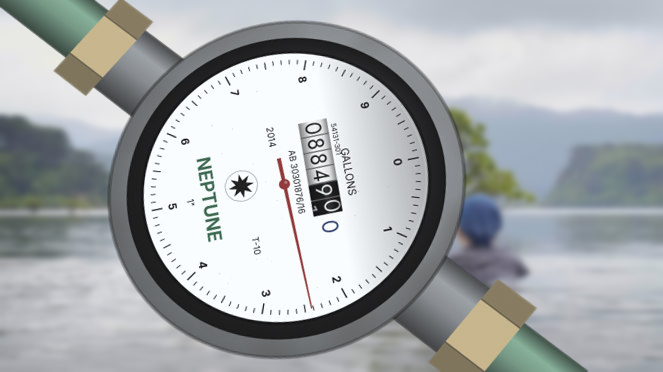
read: {"value": 884902.4, "unit": "gal"}
